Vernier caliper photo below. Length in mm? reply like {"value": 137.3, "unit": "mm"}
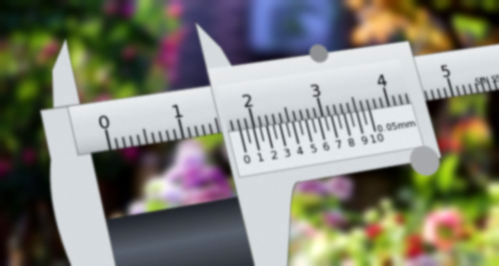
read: {"value": 18.0, "unit": "mm"}
